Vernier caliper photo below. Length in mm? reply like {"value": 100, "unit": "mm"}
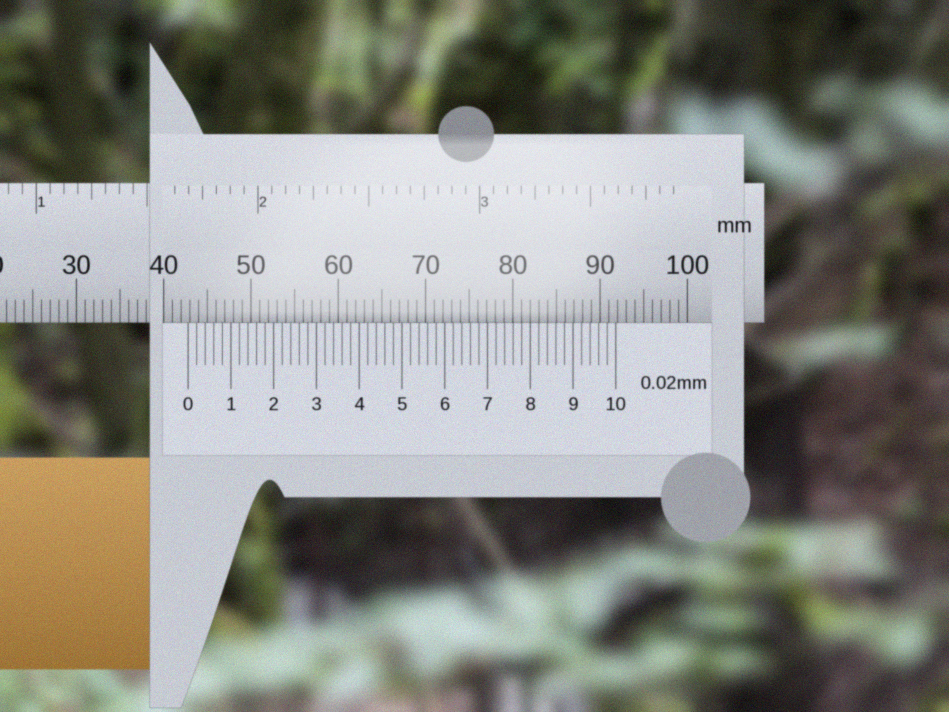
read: {"value": 42.8, "unit": "mm"}
